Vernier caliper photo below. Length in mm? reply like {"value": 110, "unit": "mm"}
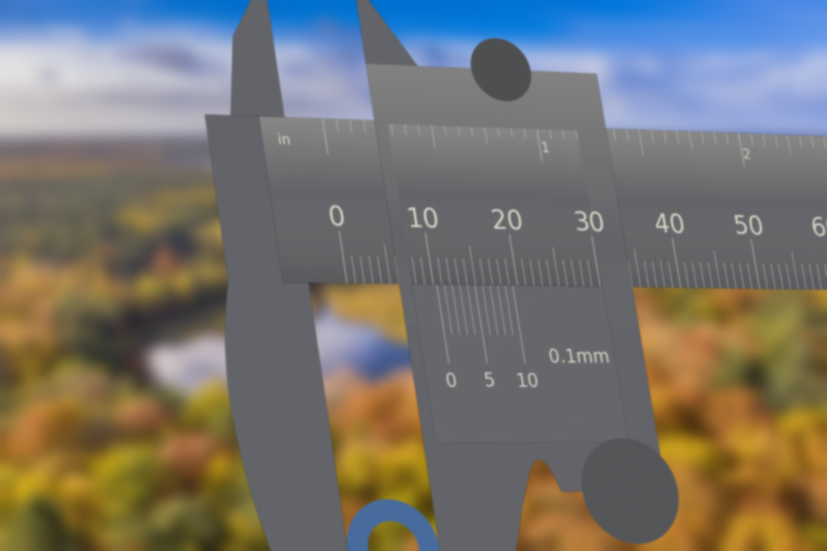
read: {"value": 10.4, "unit": "mm"}
